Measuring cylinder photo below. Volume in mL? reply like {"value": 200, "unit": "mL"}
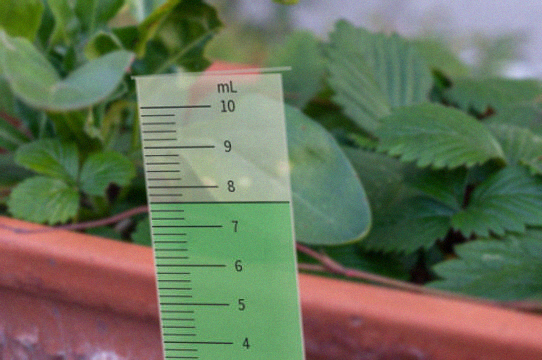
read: {"value": 7.6, "unit": "mL"}
